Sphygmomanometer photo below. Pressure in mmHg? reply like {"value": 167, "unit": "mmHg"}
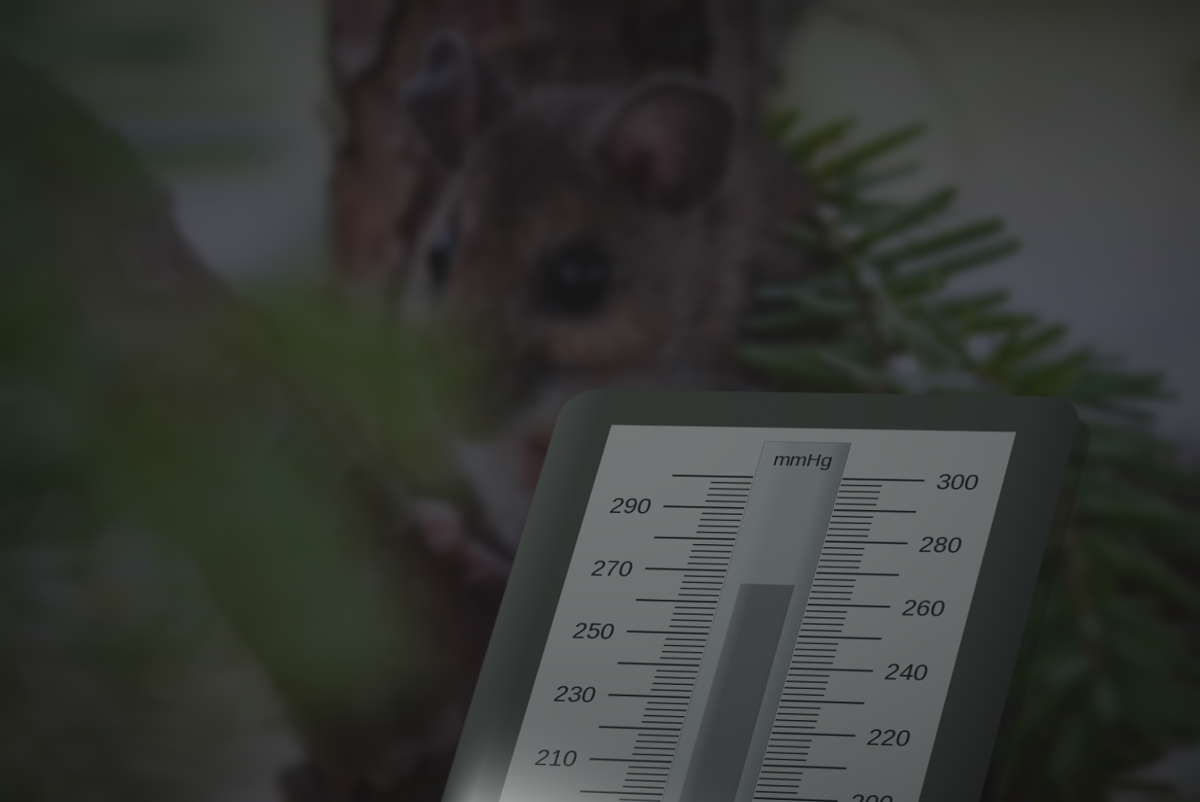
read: {"value": 266, "unit": "mmHg"}
